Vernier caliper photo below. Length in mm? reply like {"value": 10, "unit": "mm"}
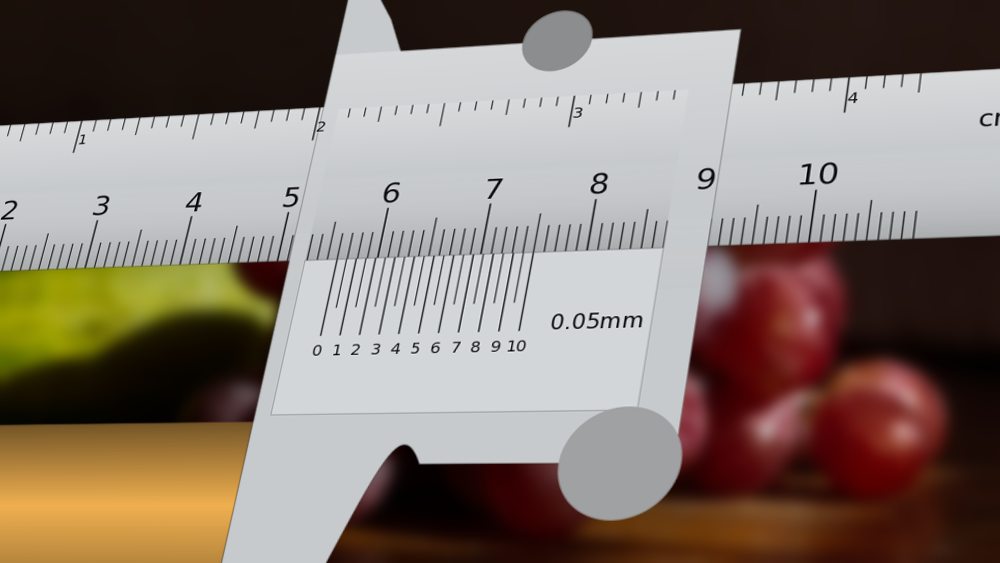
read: {"value": 56.0, "unit": "mm"}
